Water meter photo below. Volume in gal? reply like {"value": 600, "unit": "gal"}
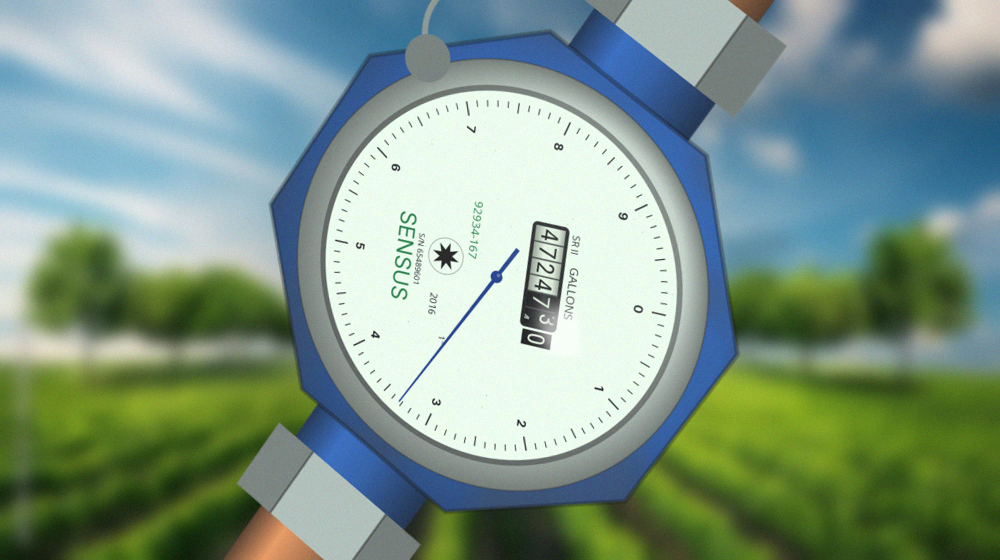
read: {"value": 4724733.3, "unit": "gal"}
